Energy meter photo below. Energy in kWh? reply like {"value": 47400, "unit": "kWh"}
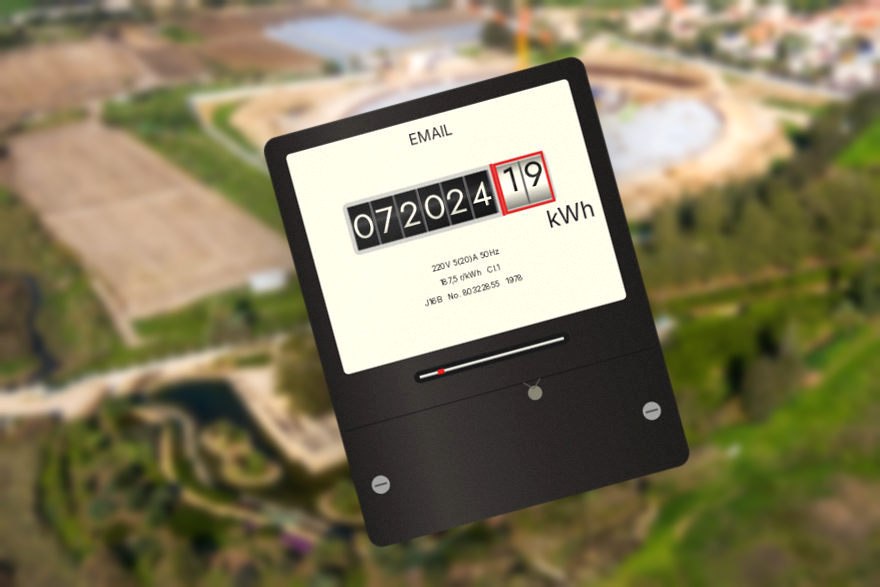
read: {"value": 72024.19, "unit": "kWh"}
